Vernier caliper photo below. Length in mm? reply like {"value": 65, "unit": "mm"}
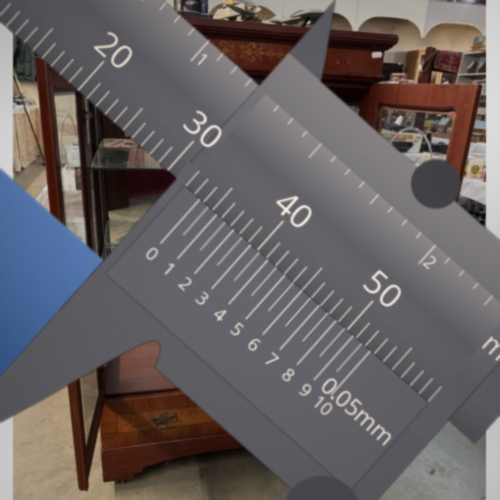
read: {"value": 33.6, "unit": "mm"}
